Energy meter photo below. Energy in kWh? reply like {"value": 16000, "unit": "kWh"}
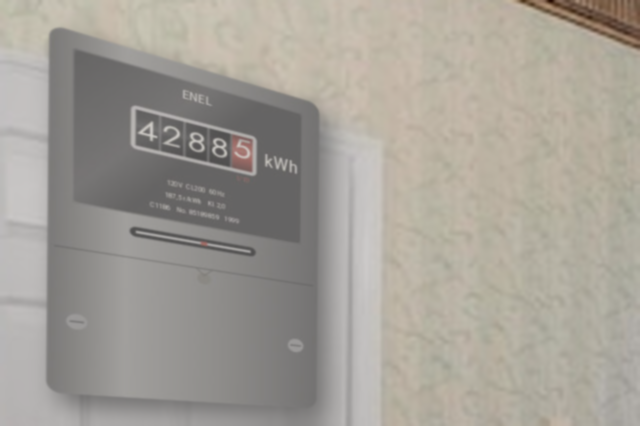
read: {"value": 4288.5, "unit": "kWh"}
